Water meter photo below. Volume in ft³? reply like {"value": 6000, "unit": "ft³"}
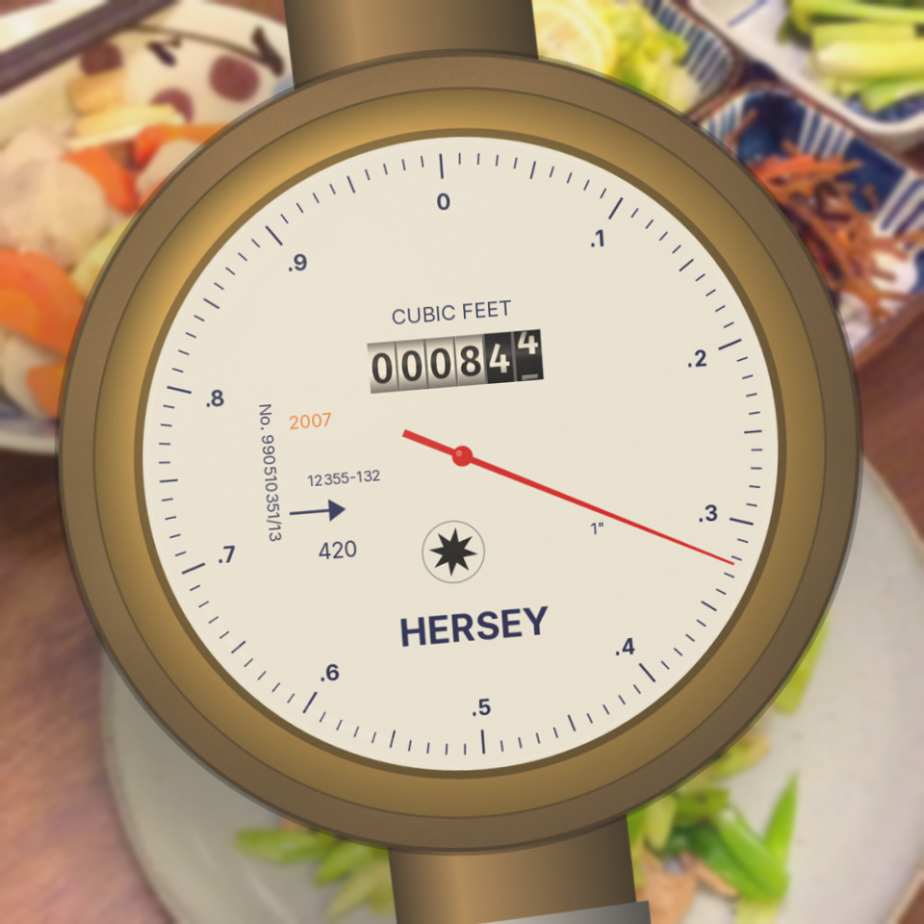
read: {"value": 844.32, "unit": "ft³"}
